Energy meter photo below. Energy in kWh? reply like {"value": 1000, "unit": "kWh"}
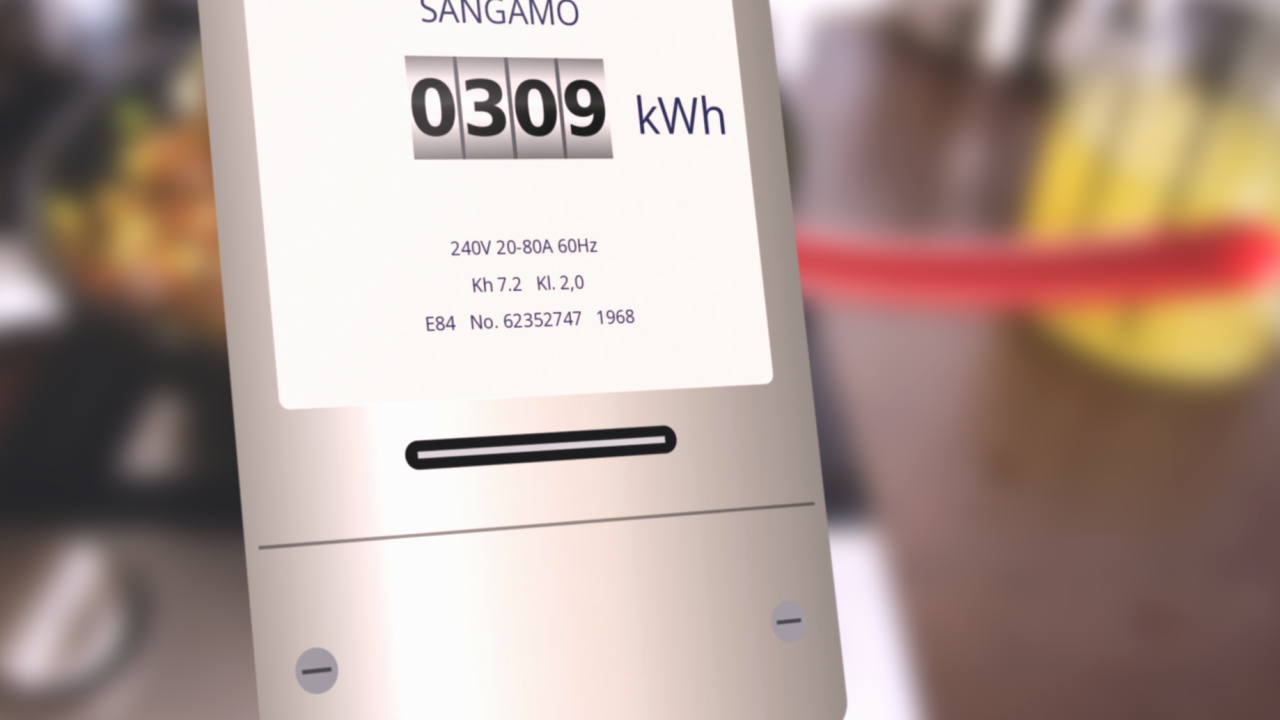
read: {"value": 309, "unit": "kWh"}
